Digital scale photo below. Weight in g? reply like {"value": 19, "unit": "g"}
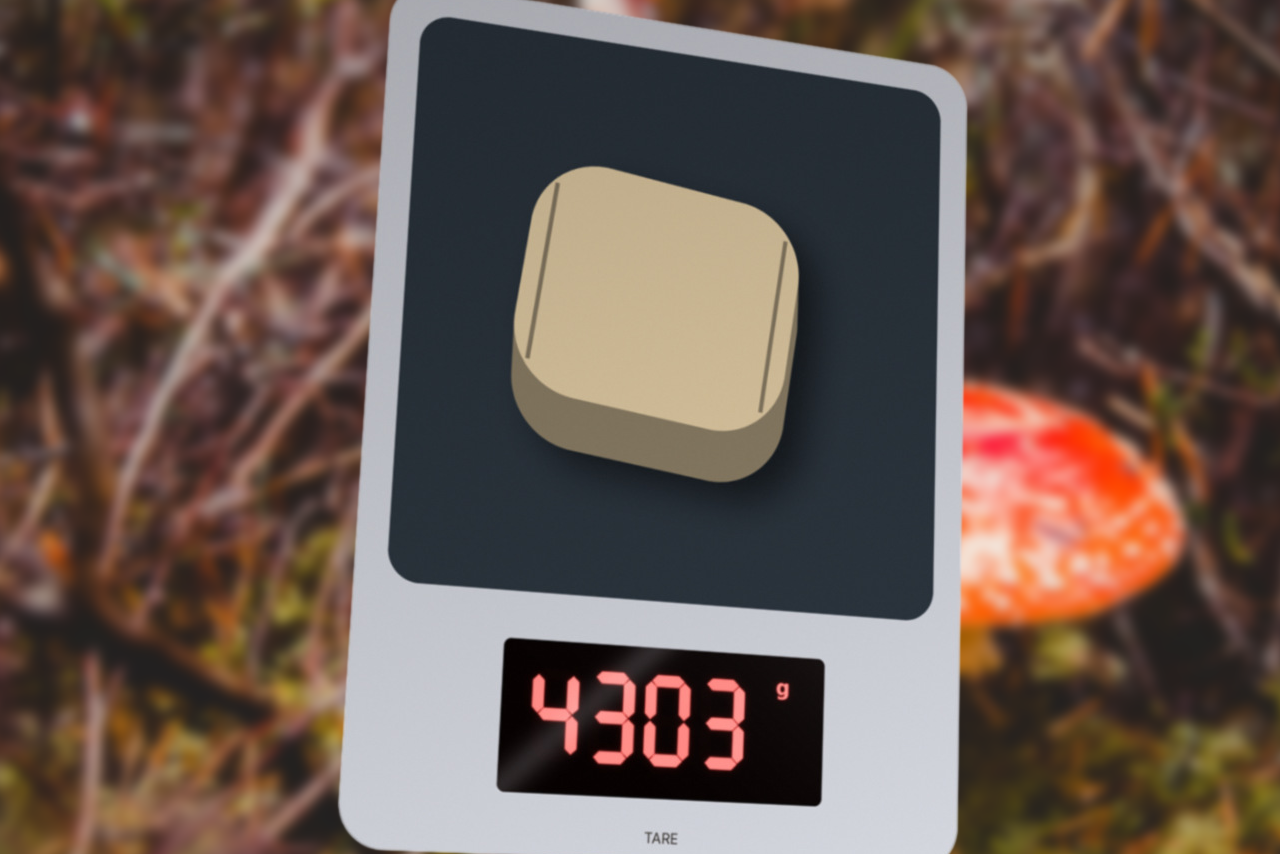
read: {"value": 4303, "unit": "g"}
